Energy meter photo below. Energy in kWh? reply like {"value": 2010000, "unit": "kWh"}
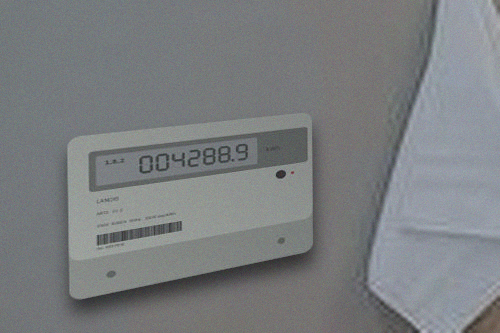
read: {"value": 4288.9, "unit": "kWh"}
